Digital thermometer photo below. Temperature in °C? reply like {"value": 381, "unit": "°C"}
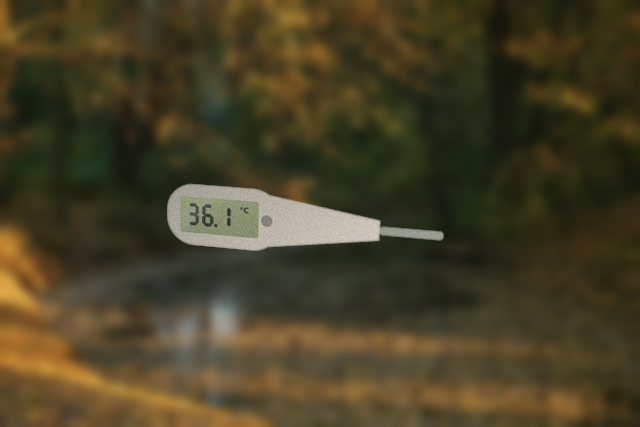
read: {"value": 36.1, "unit": "°C"}
